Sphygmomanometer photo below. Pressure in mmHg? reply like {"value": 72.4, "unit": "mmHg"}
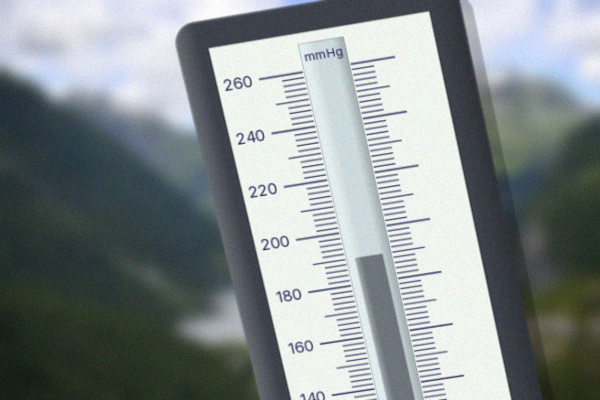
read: {"value": 190, "unit": "mmHg"}
